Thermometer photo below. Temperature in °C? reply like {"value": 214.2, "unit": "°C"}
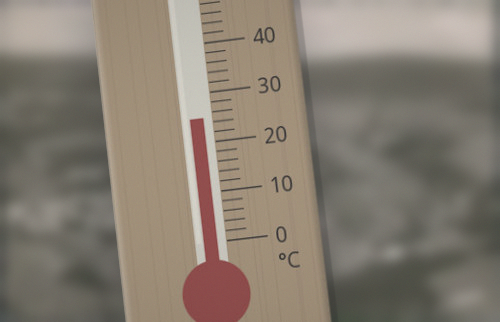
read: {"value": 25, "unit": "°C"}
